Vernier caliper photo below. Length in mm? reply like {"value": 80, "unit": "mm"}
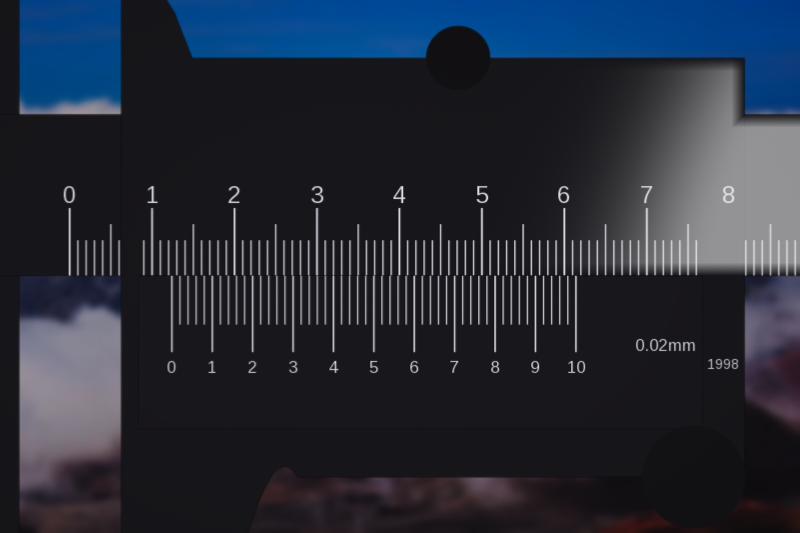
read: {"value": 12.4, "unit": "mm"}
